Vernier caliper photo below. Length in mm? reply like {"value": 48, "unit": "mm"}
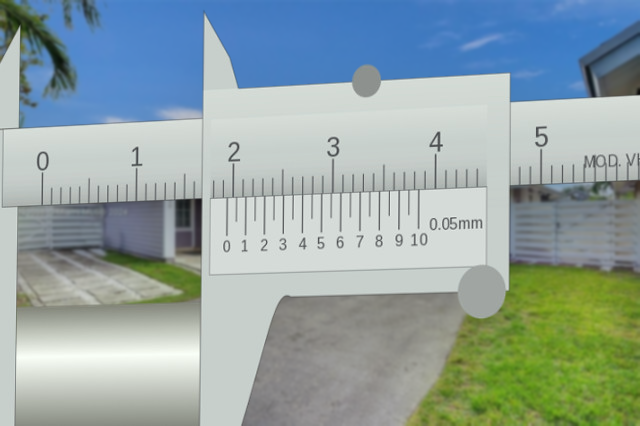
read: {"value": 19.4, "unit": "mm"}
